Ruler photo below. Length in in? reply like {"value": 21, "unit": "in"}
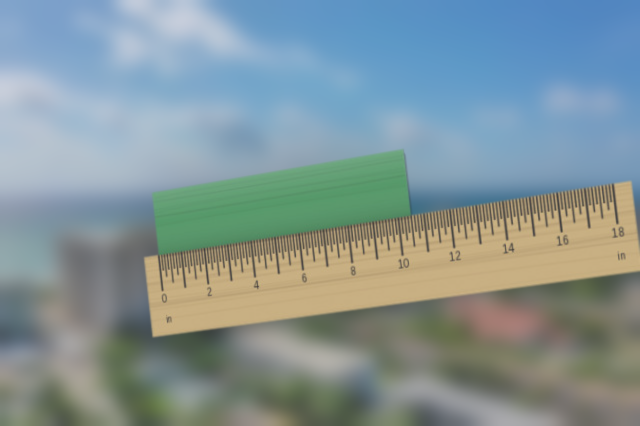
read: {"value": 10.5, "unit": "in"}
